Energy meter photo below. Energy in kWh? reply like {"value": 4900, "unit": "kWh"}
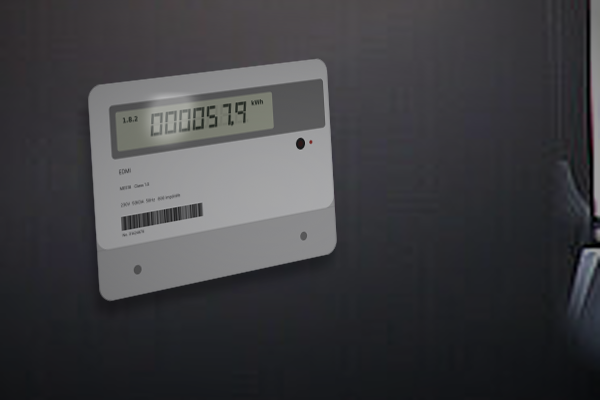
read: {"value": 57.9, "unit": "kWh"}
